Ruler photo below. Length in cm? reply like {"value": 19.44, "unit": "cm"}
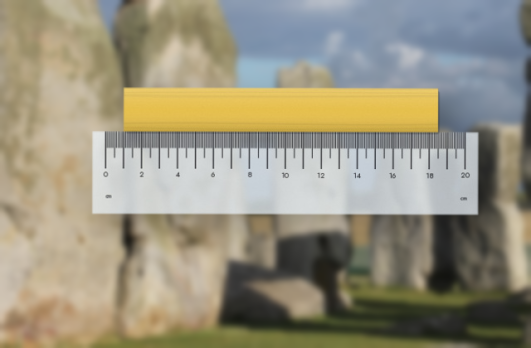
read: {"value": 17.5, "unit": "cm"}
